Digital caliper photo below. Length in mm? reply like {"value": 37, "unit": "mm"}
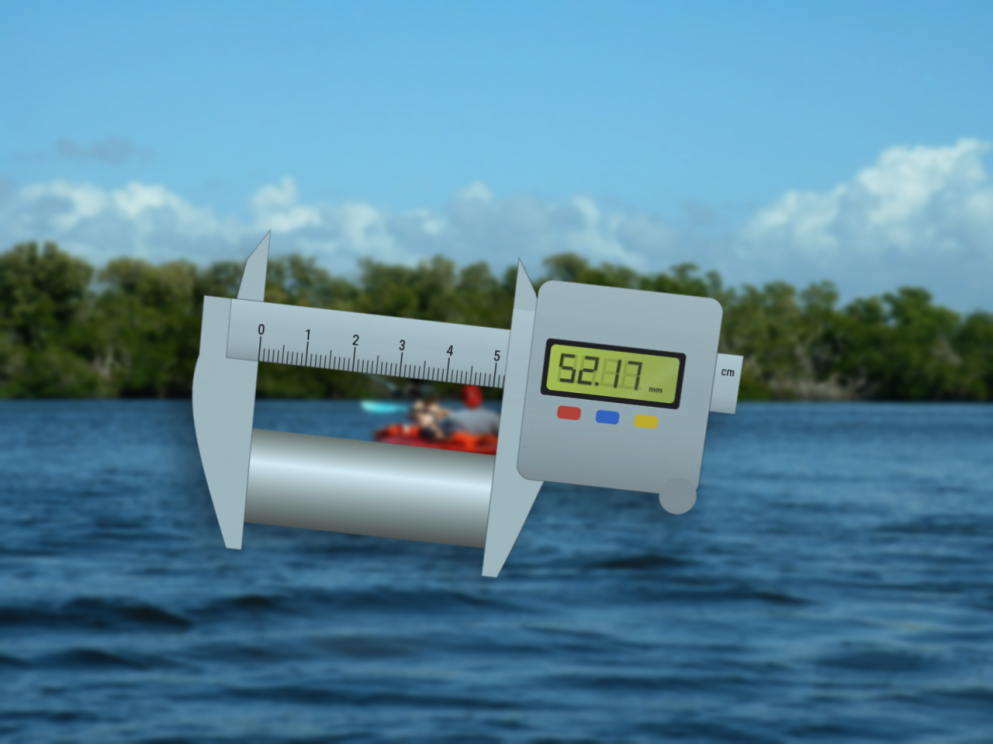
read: {"value": 52.17, "unit": "mm"}
